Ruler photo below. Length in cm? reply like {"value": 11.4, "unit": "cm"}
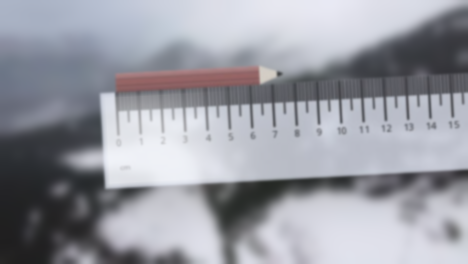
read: {"value": 7.5, "unit": "cm"}
